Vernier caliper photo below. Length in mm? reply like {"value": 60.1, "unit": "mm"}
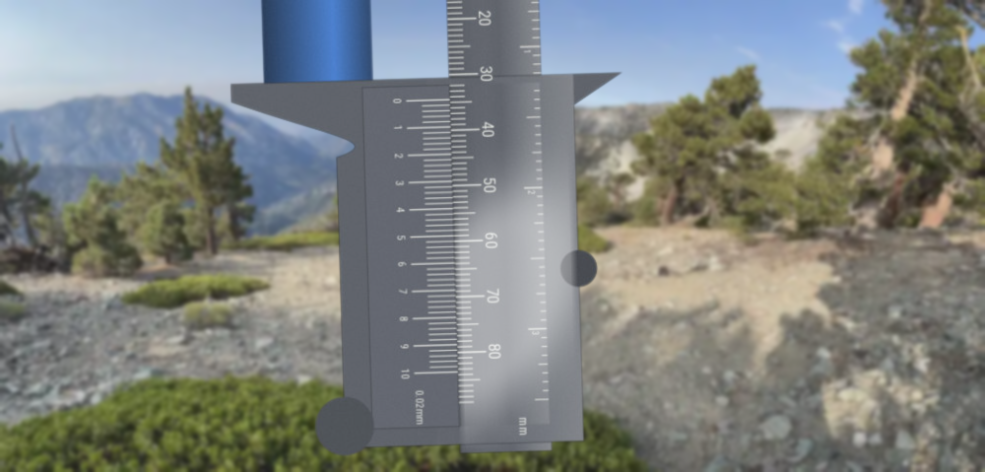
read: {"value": 34.5, "unit": "mm"}
